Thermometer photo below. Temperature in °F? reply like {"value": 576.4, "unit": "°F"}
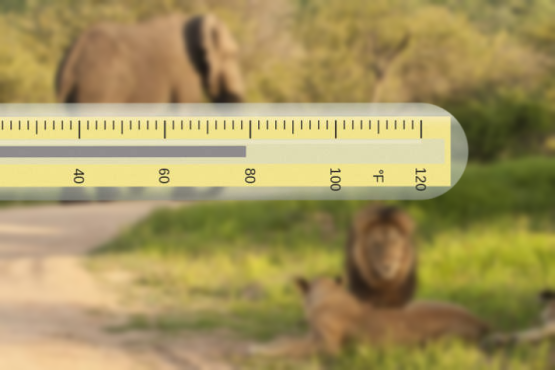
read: {"value": 79, "unit": "°F"}
